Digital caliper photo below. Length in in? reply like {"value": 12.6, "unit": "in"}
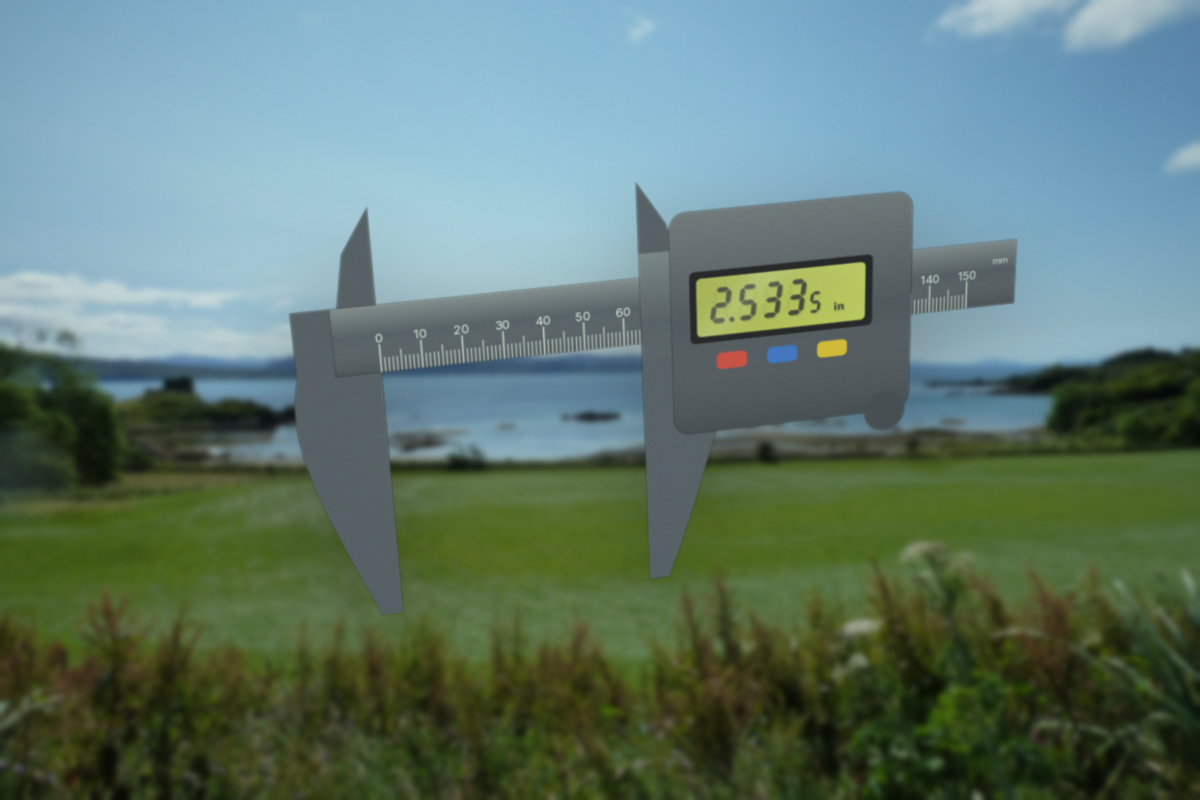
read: {"value": 2.5335, "unit": "in"}
